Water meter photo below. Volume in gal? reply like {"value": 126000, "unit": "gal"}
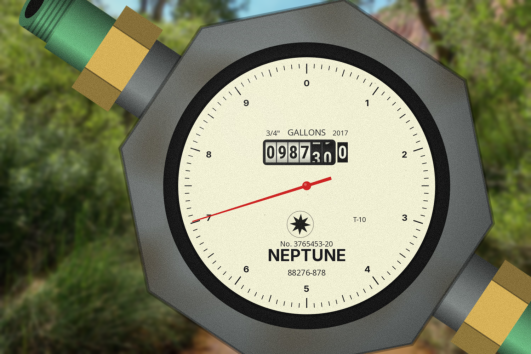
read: {"value": 987297.0, "unit": "gal"}
